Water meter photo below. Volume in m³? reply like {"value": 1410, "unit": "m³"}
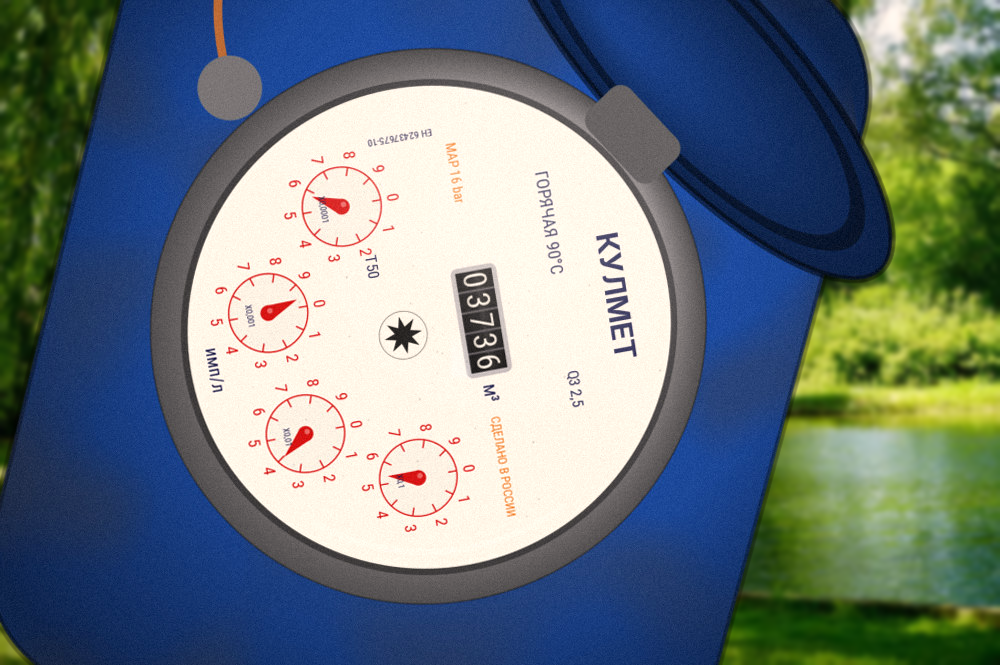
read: {"value": 3736.5395, "unit": "m³"}
